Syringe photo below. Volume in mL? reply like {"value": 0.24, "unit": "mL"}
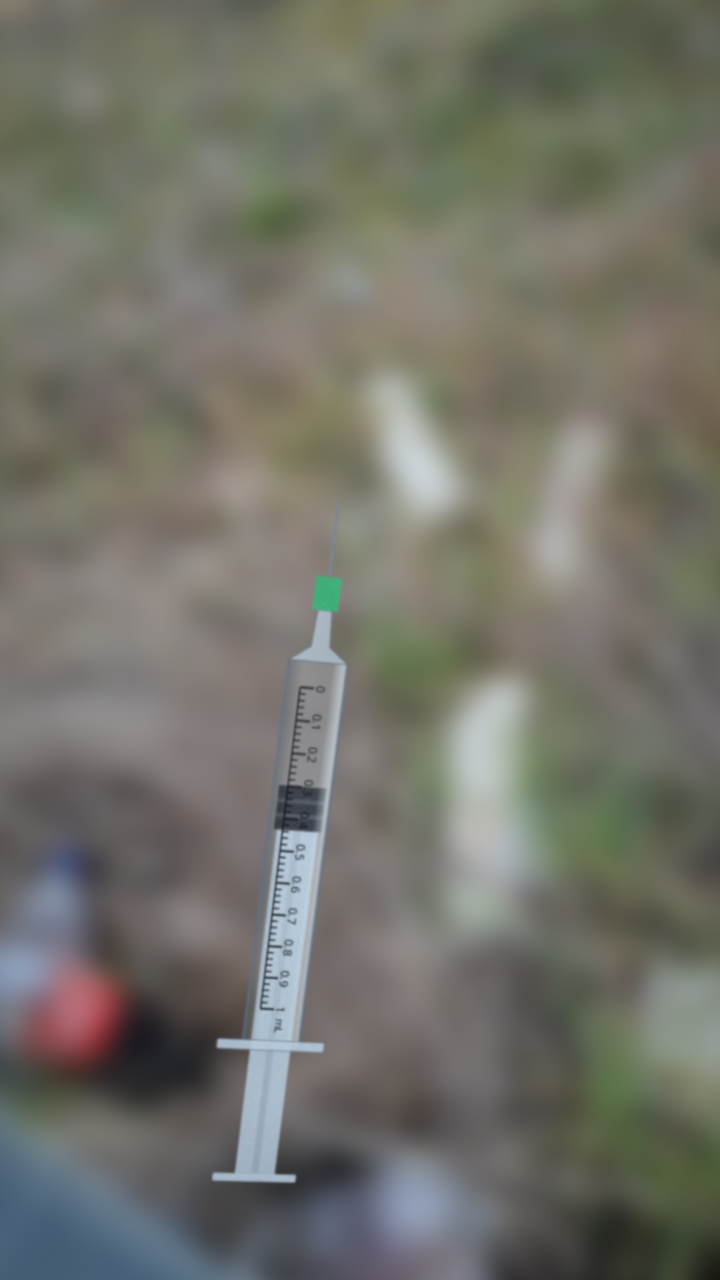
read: {"value": 0.3, "unit": "mL"}
